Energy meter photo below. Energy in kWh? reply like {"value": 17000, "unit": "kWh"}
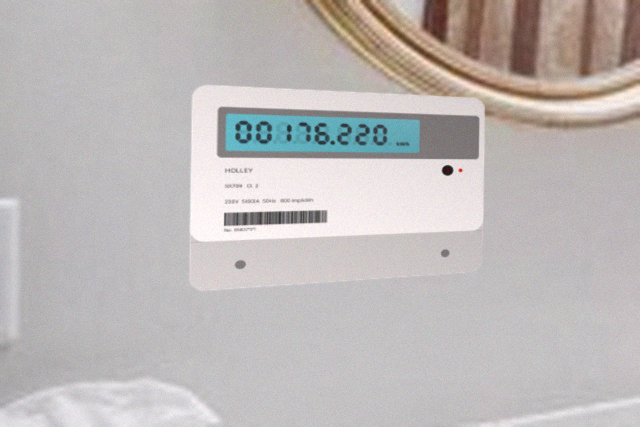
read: {"value": 176.220, "unit": "kWh"}
